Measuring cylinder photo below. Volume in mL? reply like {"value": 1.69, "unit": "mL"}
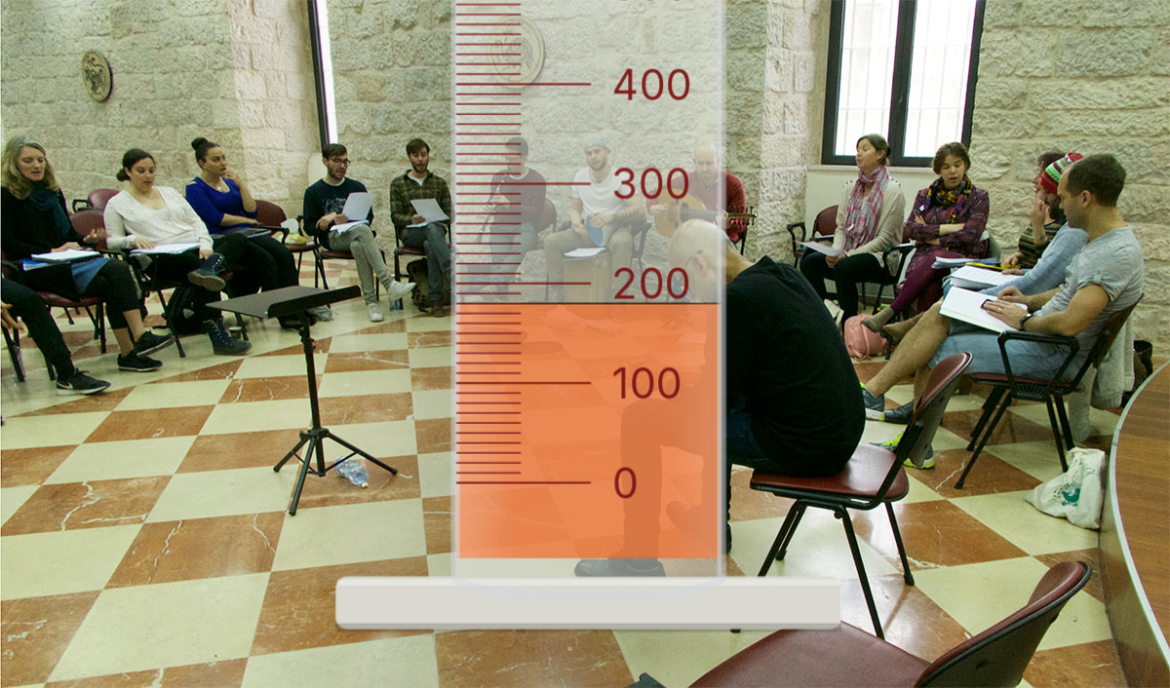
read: {"value": 180, "unit": "mL"}
